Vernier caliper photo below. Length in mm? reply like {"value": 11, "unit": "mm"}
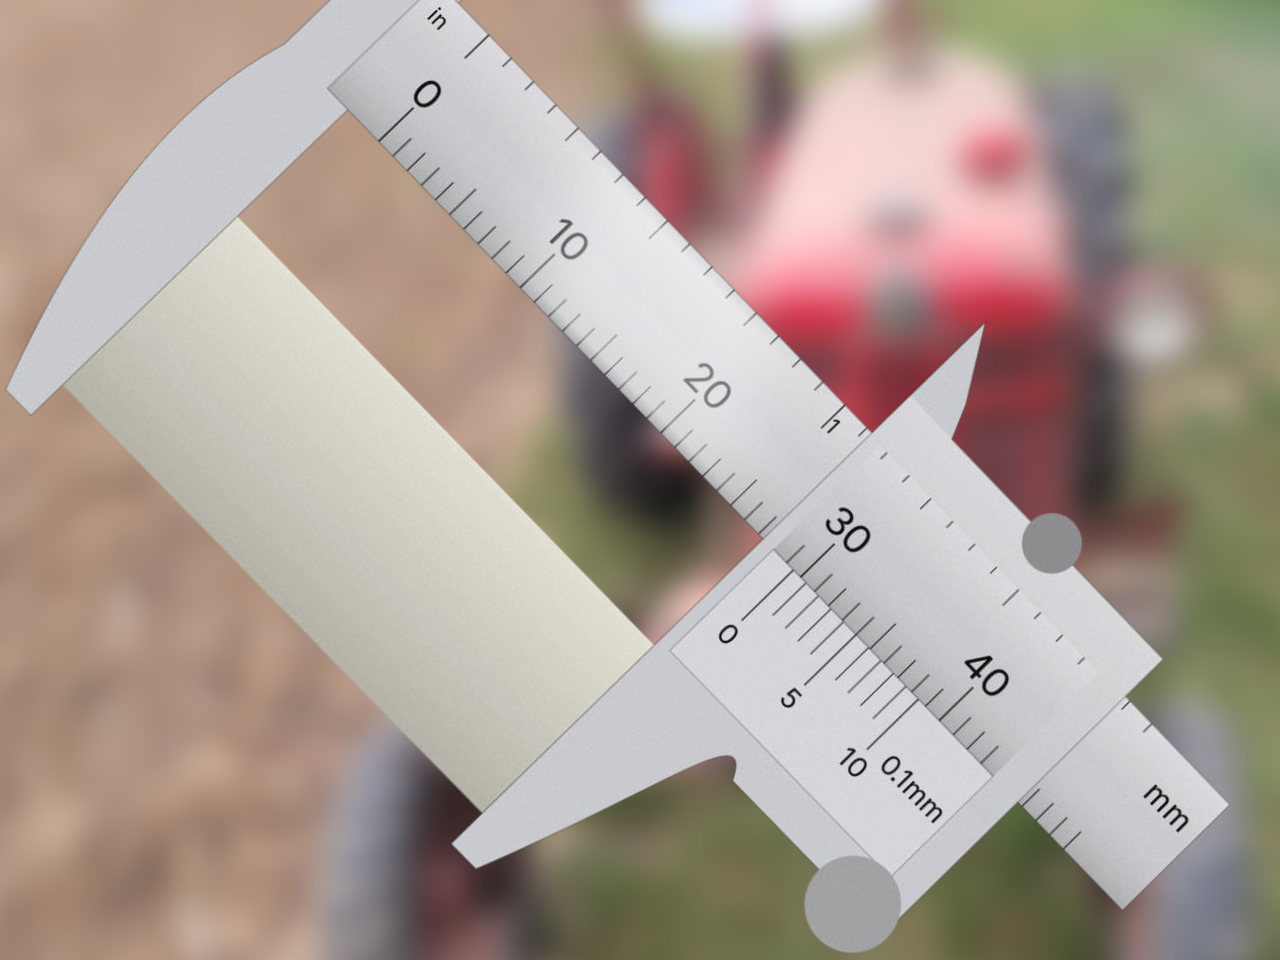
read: {"value": 29.5, "unit": "mm"}
